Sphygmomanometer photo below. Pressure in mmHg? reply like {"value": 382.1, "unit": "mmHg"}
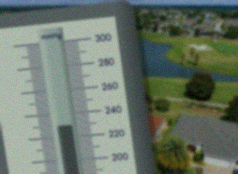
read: {"value": 230, "unit": "mmHg"}
